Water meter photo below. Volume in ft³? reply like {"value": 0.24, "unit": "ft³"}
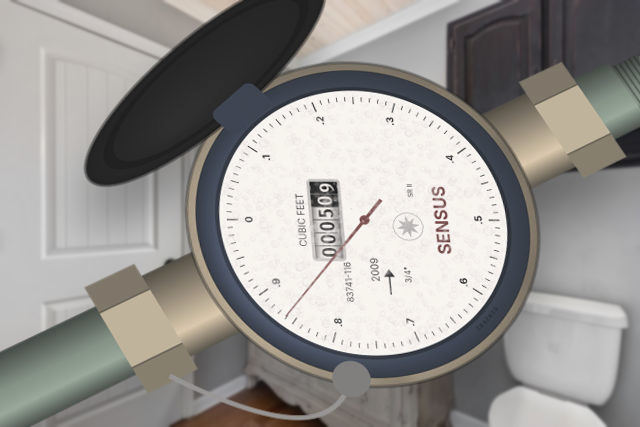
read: {"value": 508.86, "unit": "ft³"}
